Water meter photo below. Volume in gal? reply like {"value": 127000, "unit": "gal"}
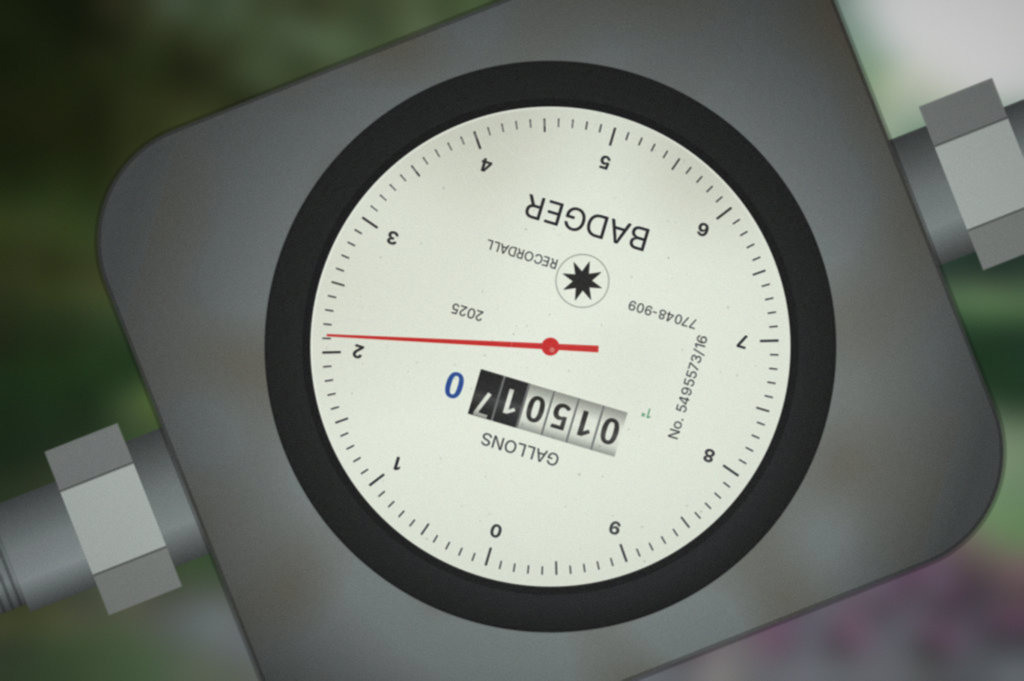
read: {"value": 150172.1, "unit": "gal"}
